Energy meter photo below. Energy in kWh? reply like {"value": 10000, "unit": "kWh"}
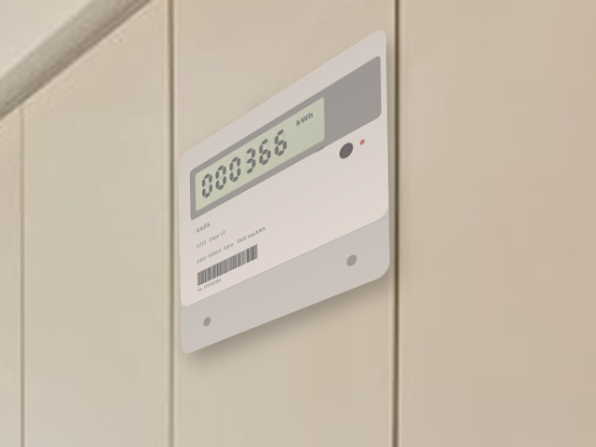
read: {"value": 366, "unit": "kWh"}
